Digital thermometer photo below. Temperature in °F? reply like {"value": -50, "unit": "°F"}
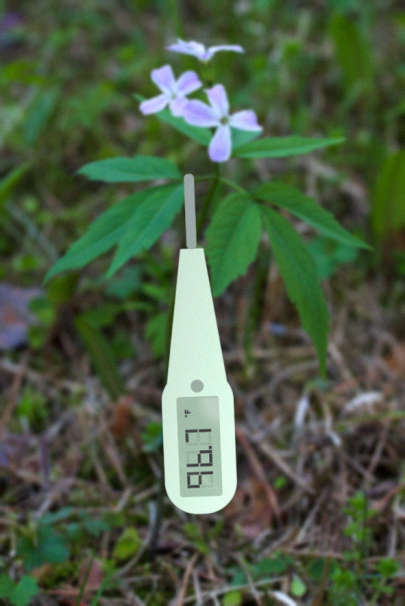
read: {"value": 96.7, "unit": "°F"}
